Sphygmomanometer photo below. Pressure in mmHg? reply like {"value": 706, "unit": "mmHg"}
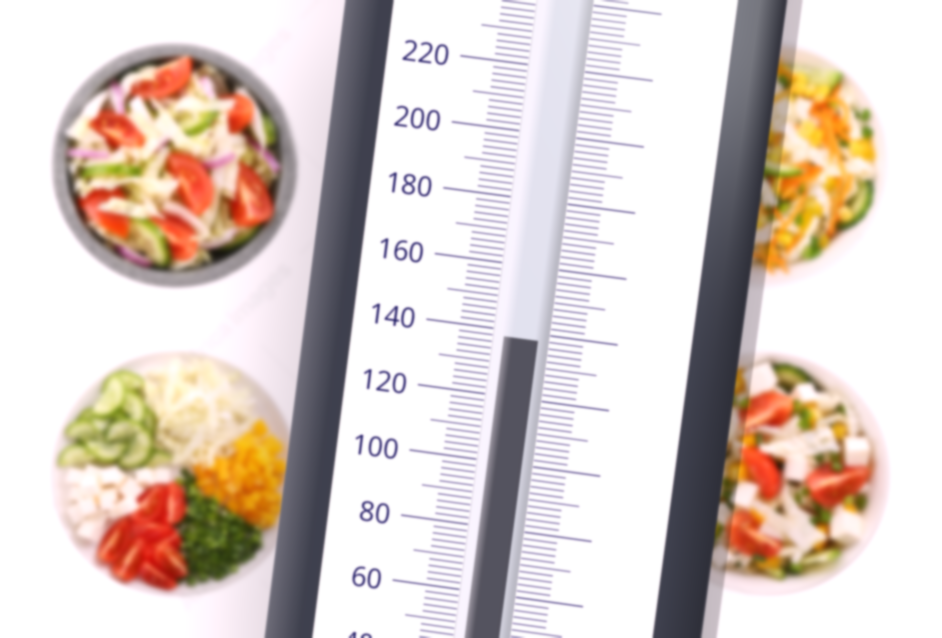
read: {"value": 138, "unit": "mmHg"}
